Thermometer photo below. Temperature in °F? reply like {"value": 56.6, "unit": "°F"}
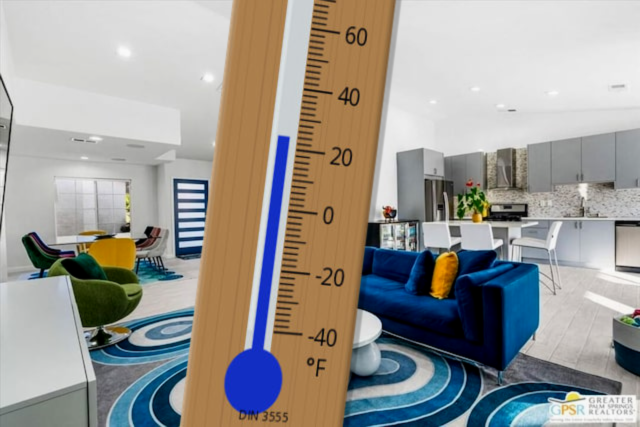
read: {"value": 24, "unit": "°F"}
